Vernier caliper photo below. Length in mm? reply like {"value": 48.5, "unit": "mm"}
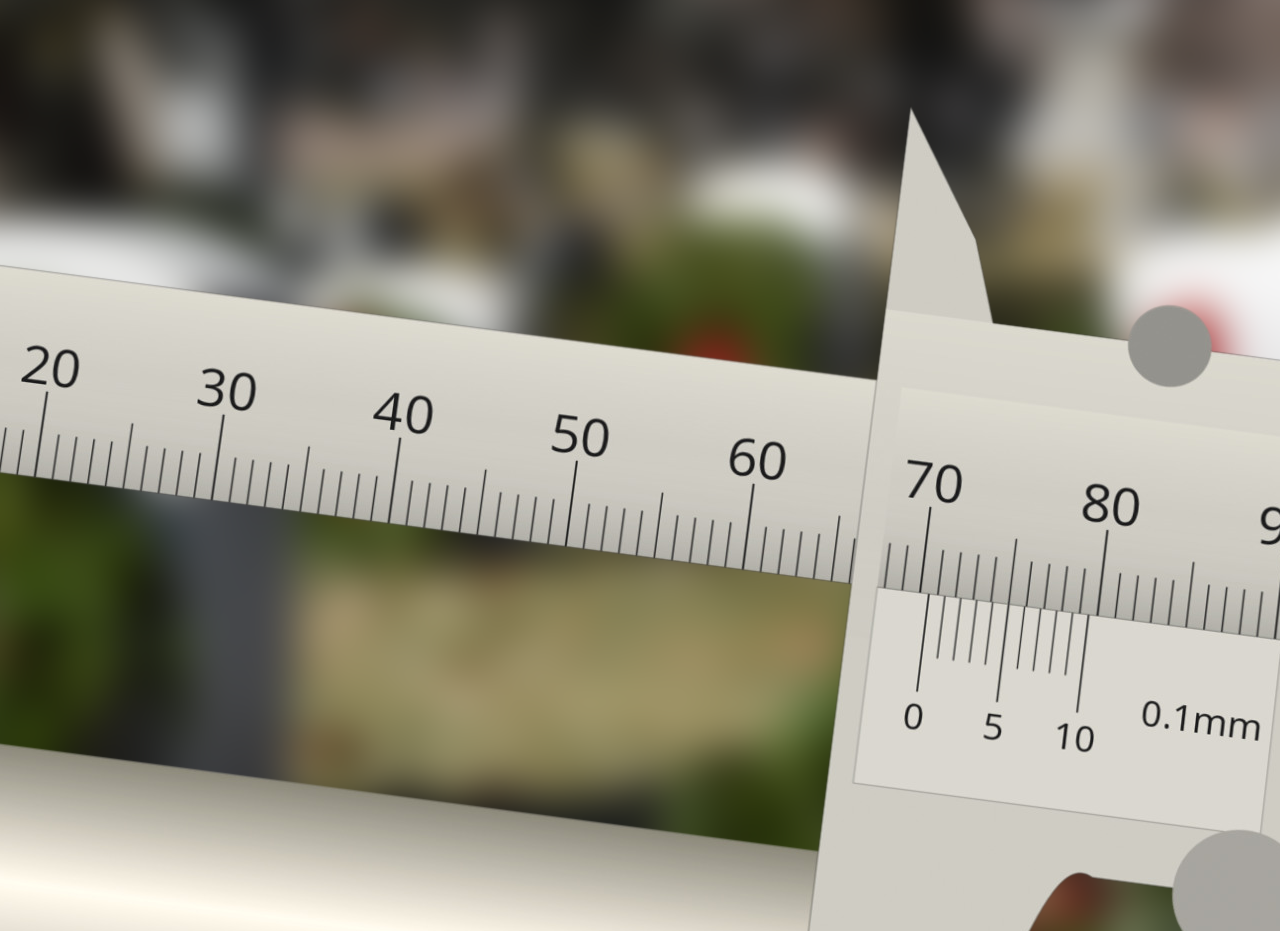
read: {"value": 70.5, "unit": "mm"}
